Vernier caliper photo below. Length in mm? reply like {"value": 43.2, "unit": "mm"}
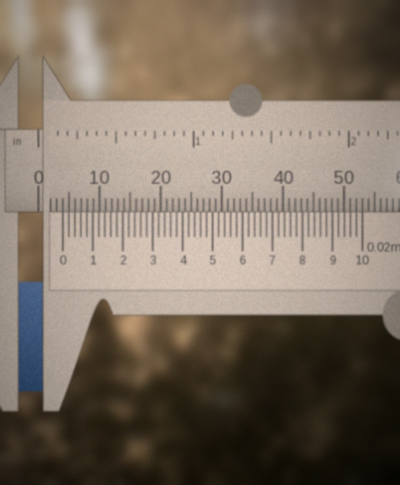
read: {"value": 4.0, "unit": "mm"}
